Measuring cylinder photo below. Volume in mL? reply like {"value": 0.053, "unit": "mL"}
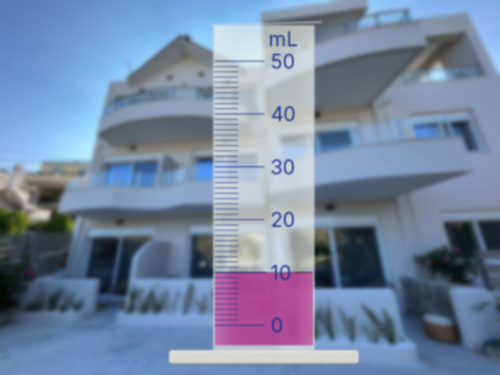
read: {"value": 10, "unit": "mL"}
